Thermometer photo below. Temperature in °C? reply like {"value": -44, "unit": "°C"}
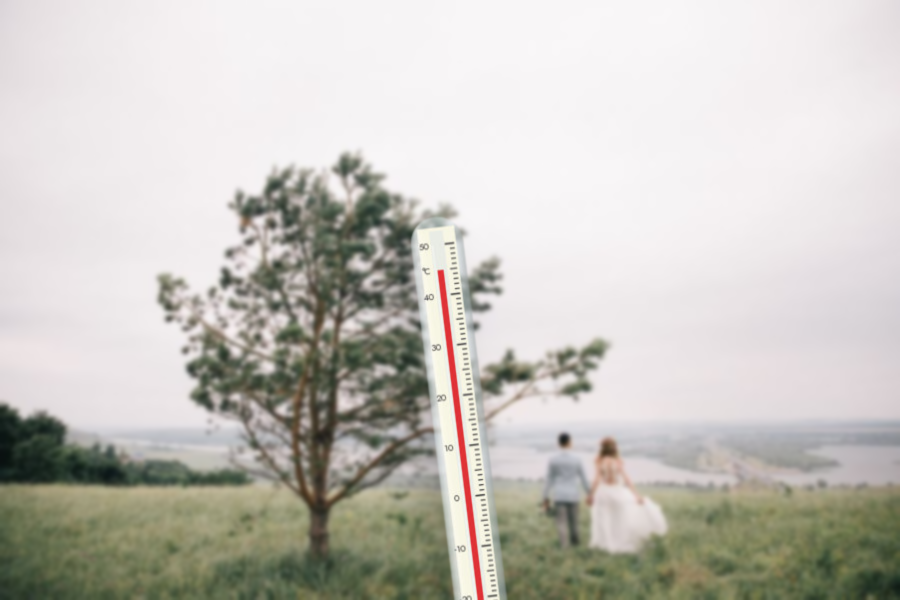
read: {"value": 45, "unit": "°C"}
